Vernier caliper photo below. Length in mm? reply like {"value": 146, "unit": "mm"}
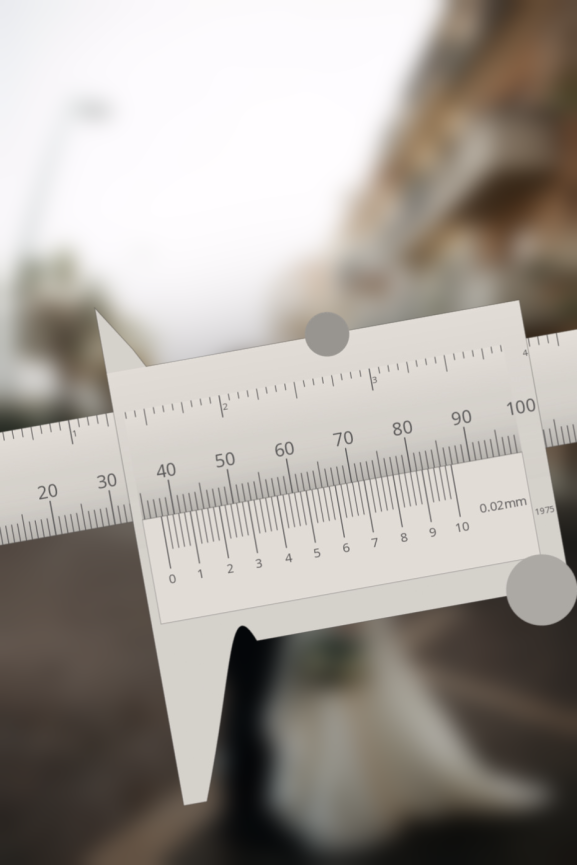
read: {"value": 37.8, "unit": "mm"}
